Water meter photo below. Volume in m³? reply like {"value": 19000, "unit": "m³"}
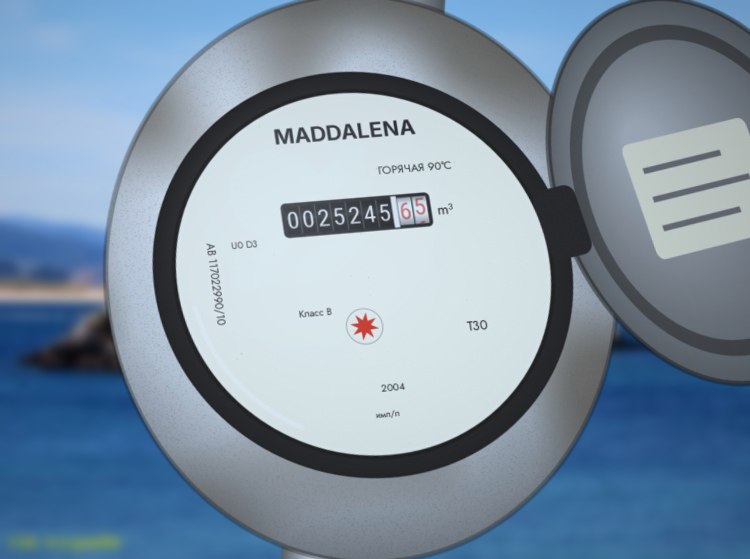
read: {"value": 25245.65, "unit": "m³"}
